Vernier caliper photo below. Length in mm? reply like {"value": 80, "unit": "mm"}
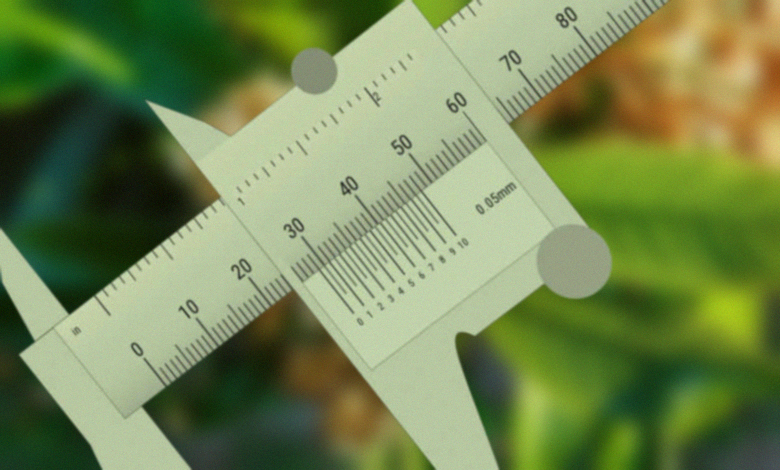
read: {"value": 29.0, "unit": "mm"}
